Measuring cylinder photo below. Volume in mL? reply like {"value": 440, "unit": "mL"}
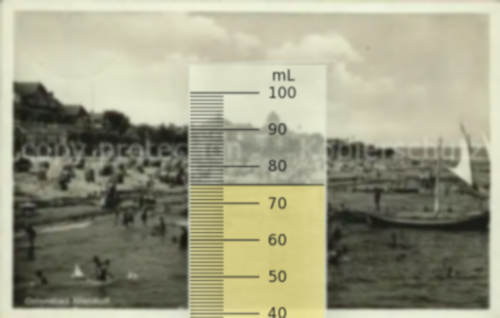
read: {"value": 75, "unit": "mL"}
